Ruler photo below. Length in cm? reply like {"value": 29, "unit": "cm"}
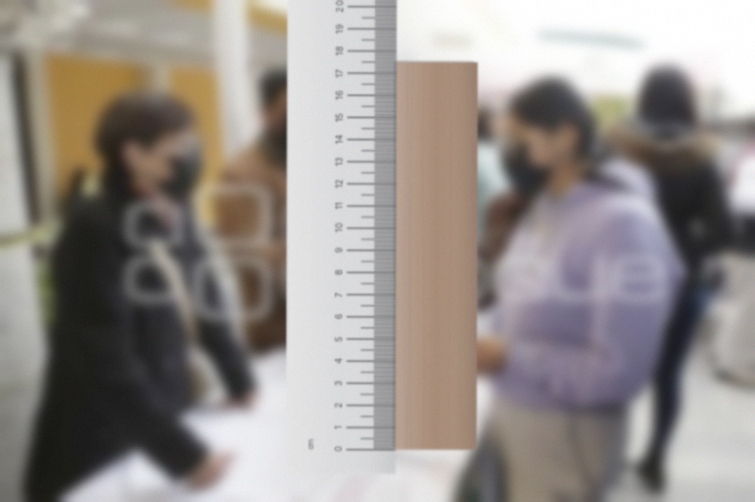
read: {"value": 17.5, "unit": "cm"}
